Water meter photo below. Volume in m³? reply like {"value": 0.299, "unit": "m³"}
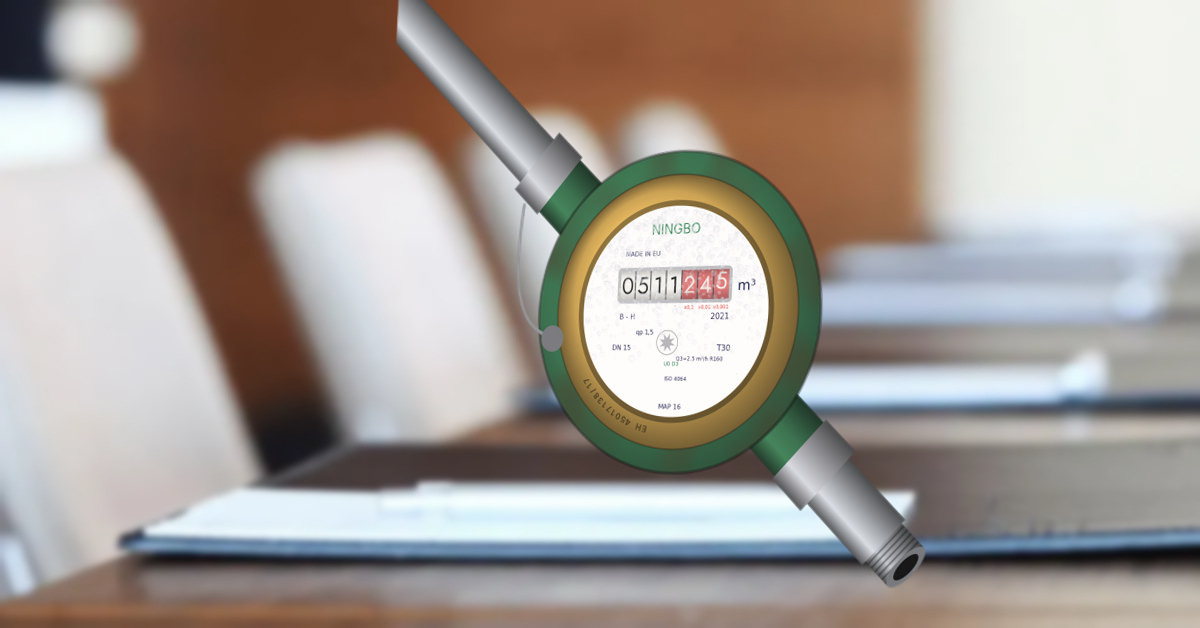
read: {"value": 511.245, "unit": "m³"}
